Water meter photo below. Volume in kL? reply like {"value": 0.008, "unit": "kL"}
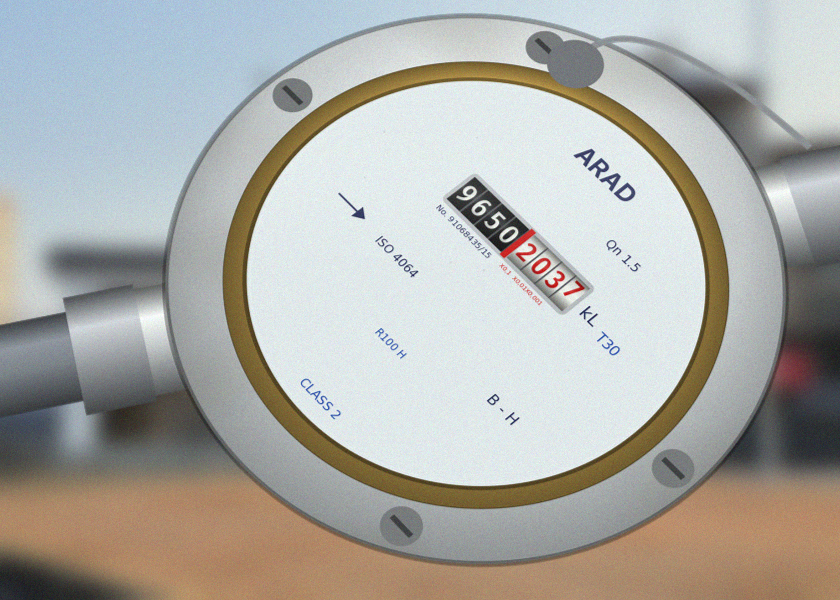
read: {"value": 9650.2037, "unit": "kL"}
